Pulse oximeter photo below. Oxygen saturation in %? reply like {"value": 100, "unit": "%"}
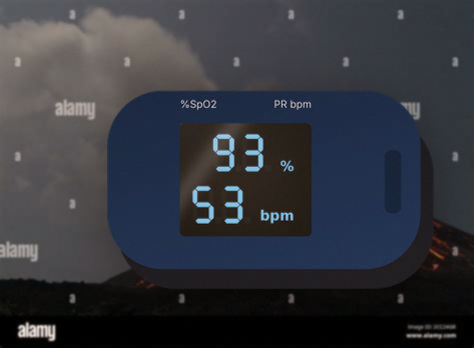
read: {"value": 93, "unit": "%"}
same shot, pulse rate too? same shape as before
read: {"value": 53, "unit": "bpm"}
